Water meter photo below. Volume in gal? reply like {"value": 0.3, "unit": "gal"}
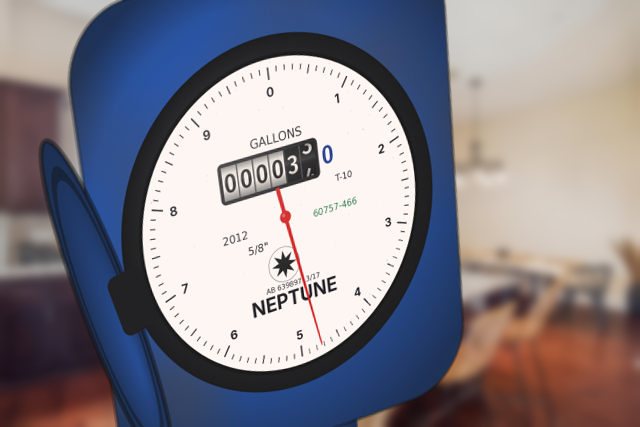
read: {"value": 334.7, "unit": "gal"}
